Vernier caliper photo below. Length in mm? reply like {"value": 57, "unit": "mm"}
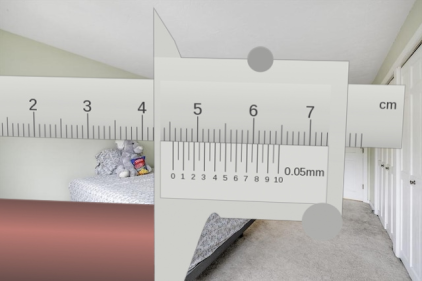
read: {"value": 45.6, "unit": "mm"}
